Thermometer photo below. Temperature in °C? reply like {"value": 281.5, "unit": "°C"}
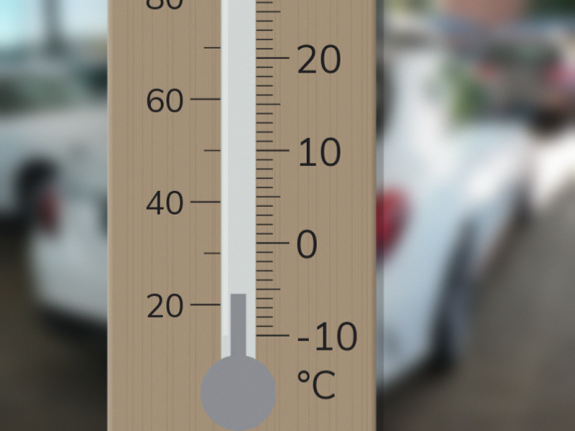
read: {"value": -5.5, "unit": "°C"}
